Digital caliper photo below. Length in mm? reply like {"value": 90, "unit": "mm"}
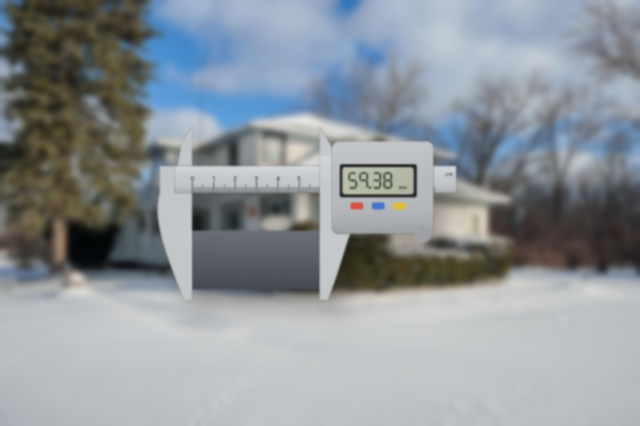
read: {"value": 59.38, "unit": "mm"}
